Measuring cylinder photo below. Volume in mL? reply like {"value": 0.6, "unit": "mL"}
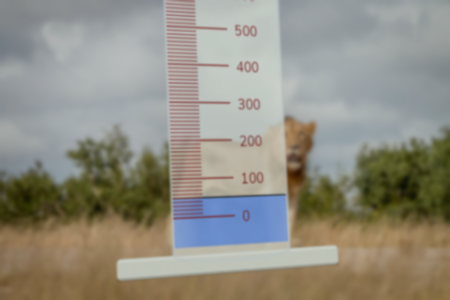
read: {"value": 50, "unit": "mL"}
